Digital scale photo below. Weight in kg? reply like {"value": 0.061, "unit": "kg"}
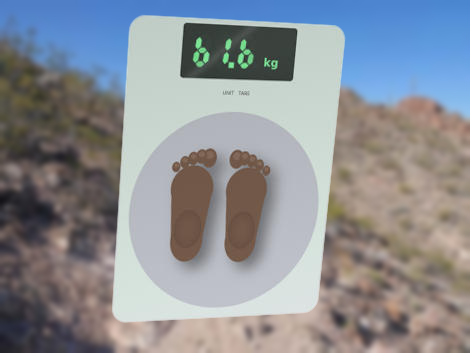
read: {"value": 61.6, "unit": "kg"}
